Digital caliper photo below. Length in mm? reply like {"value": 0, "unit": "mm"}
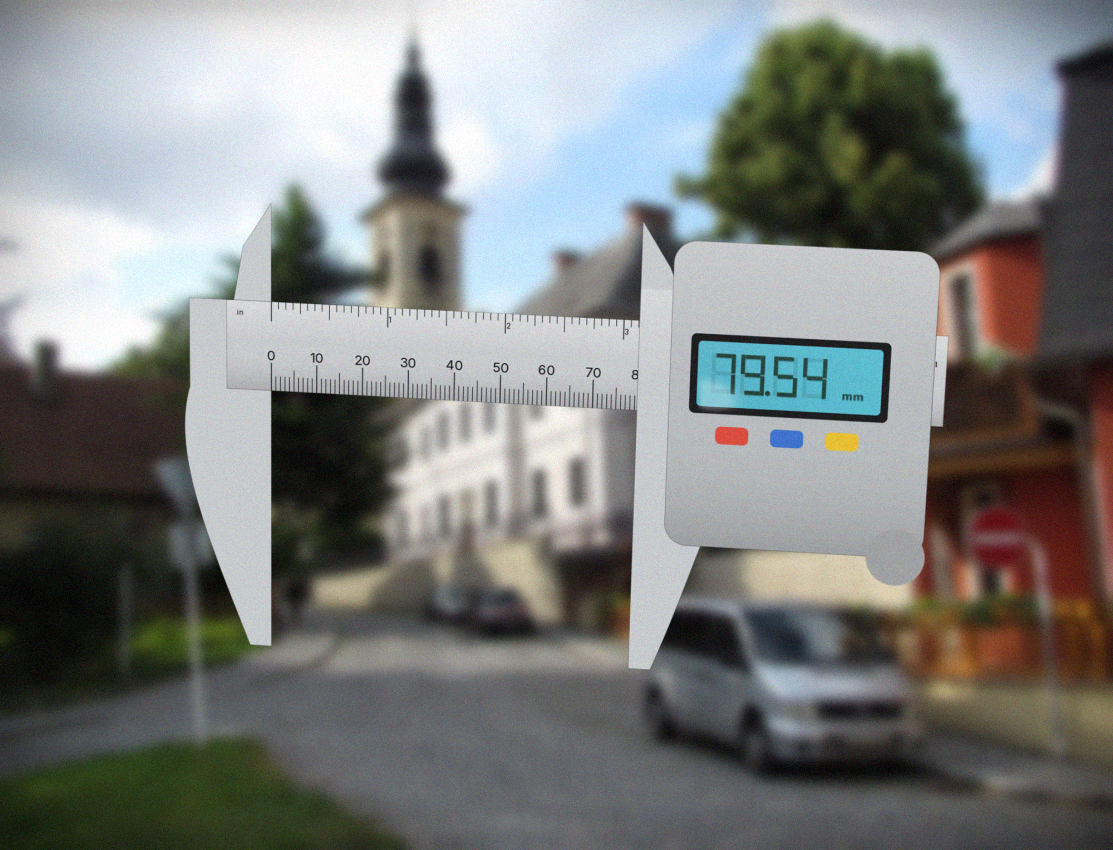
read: {"value": 79.54, "unit": "mm"}
